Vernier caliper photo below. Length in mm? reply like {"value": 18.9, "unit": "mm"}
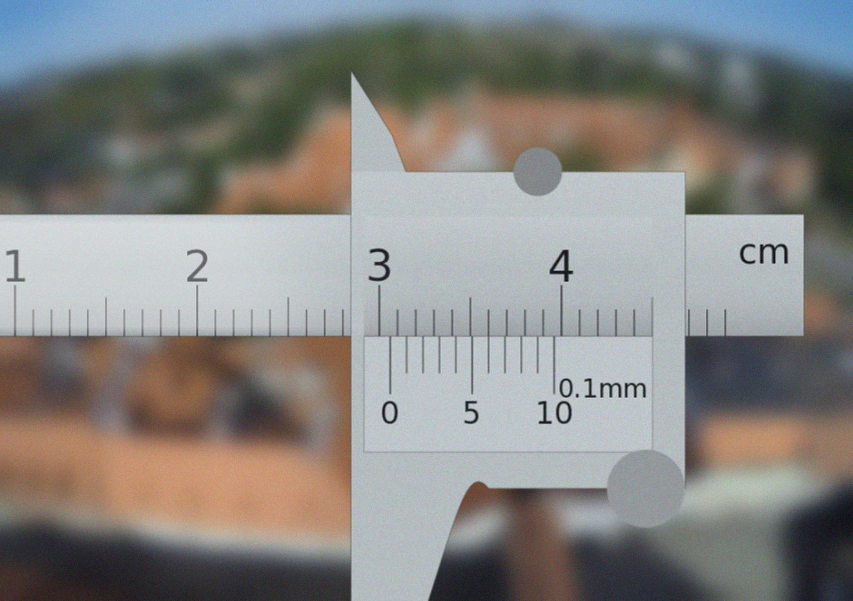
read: {"value": 30.6, "unit": "mm"}
